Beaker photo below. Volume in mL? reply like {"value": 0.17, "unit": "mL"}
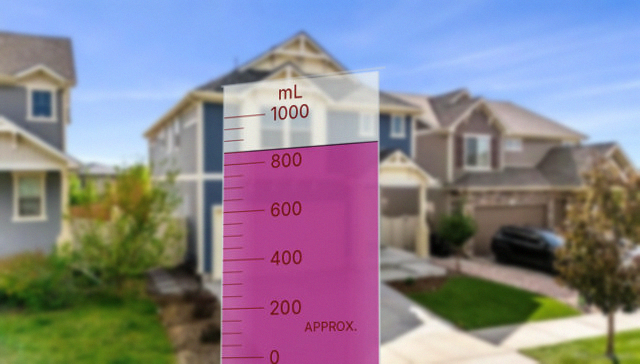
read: {"value": 850, "unit": "mL"}
